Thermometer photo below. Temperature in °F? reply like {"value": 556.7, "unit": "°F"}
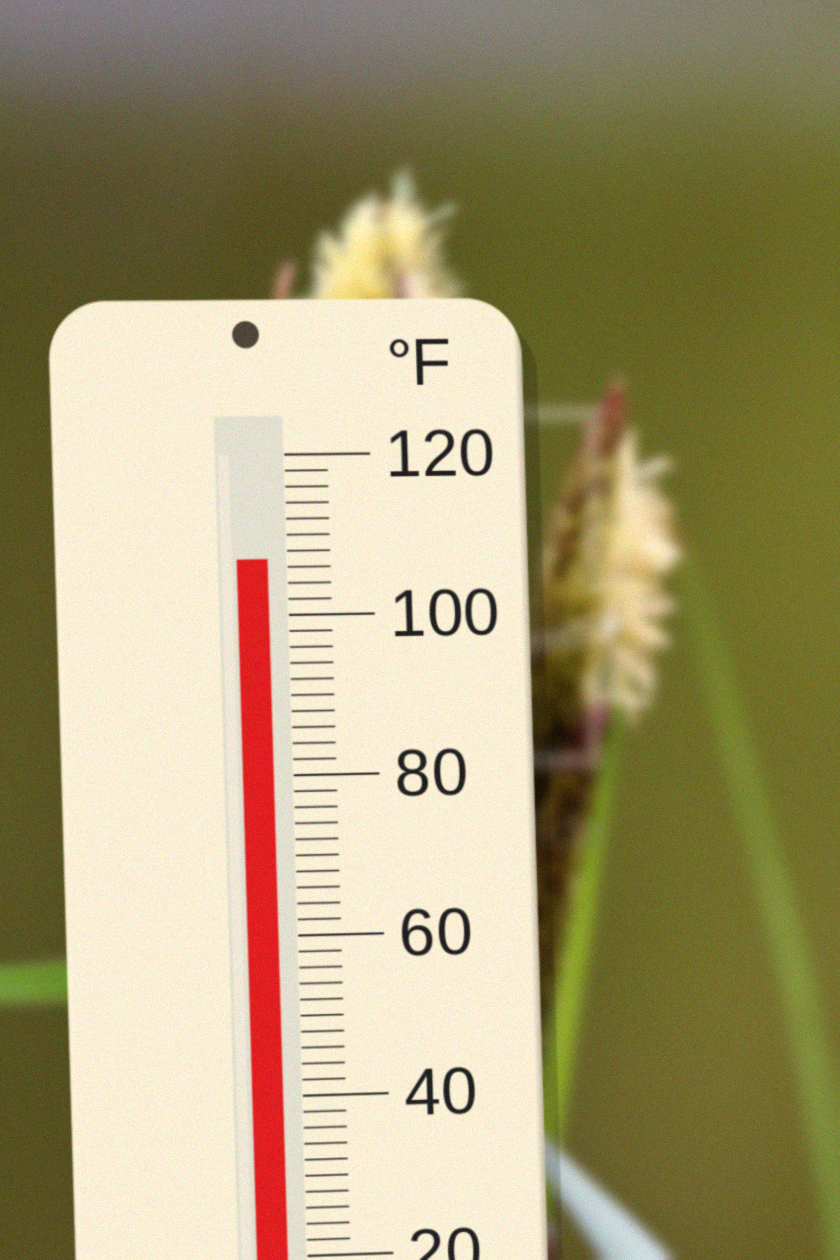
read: {"value": 107, "unit": "°F"}
